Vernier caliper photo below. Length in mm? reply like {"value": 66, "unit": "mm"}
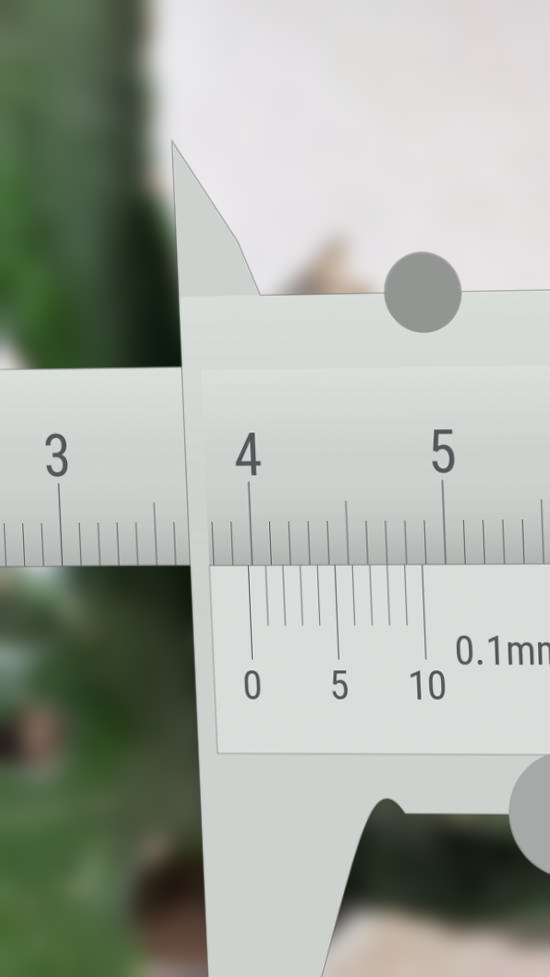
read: {"value": 39.8, "unit": "mm"}
